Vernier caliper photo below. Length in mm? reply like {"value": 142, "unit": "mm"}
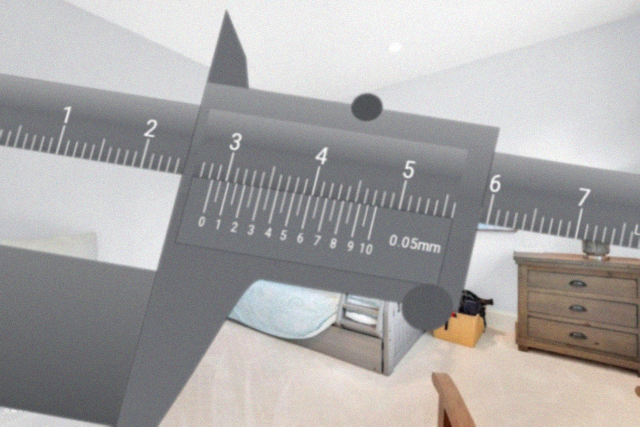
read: {"value": 28.4, "unit": "mm"}
